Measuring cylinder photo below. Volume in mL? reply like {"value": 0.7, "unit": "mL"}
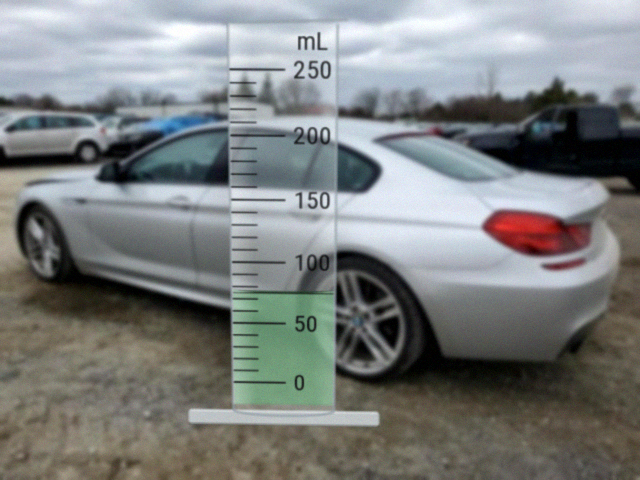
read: {"value": 75, "unit": "mL"}
